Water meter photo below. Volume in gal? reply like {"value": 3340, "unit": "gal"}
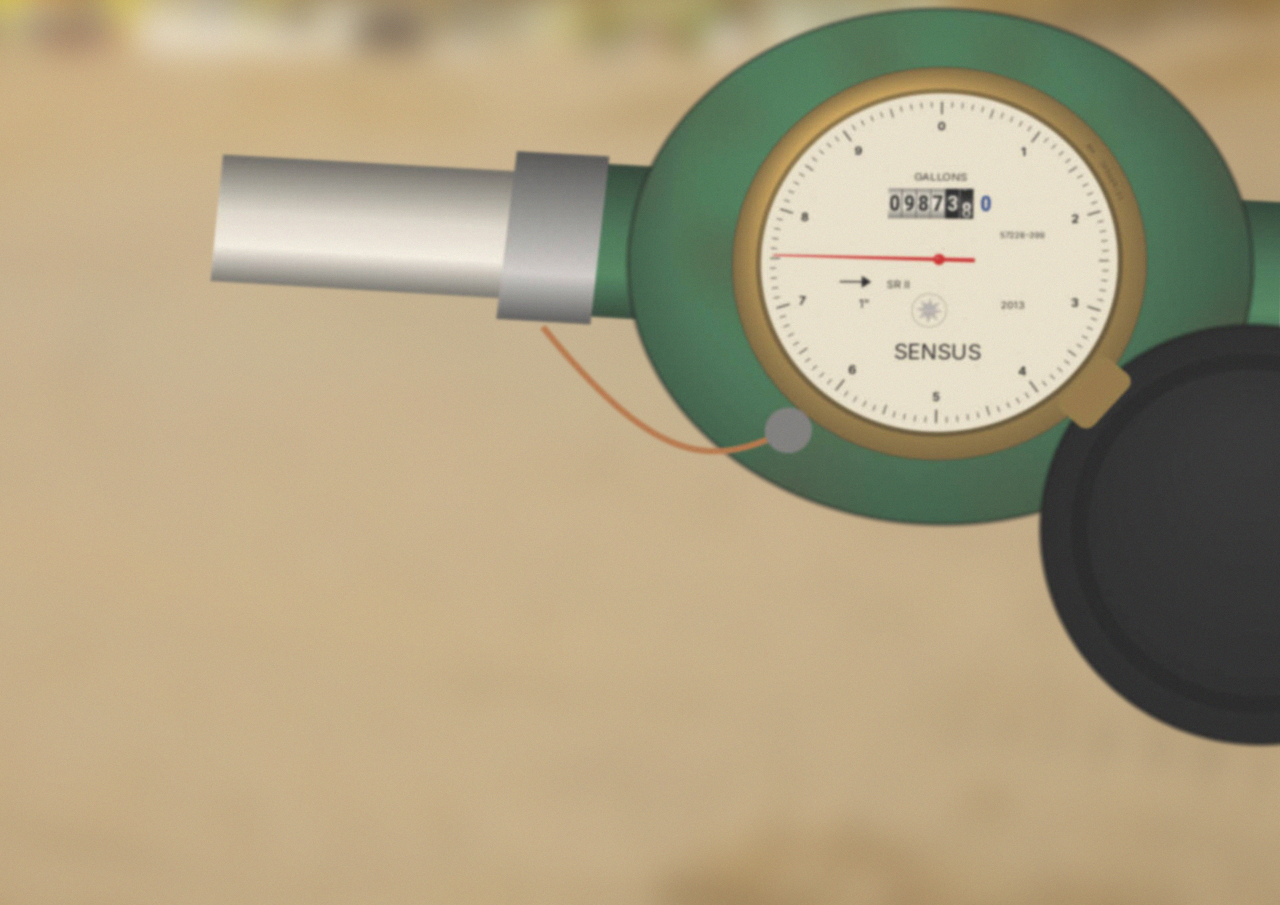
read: {"value": 987377.5, "unit": "gal"}
